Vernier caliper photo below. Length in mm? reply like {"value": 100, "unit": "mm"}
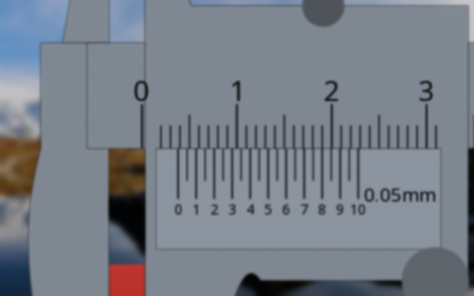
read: {"value": 3.8, "unit": "mm"}
